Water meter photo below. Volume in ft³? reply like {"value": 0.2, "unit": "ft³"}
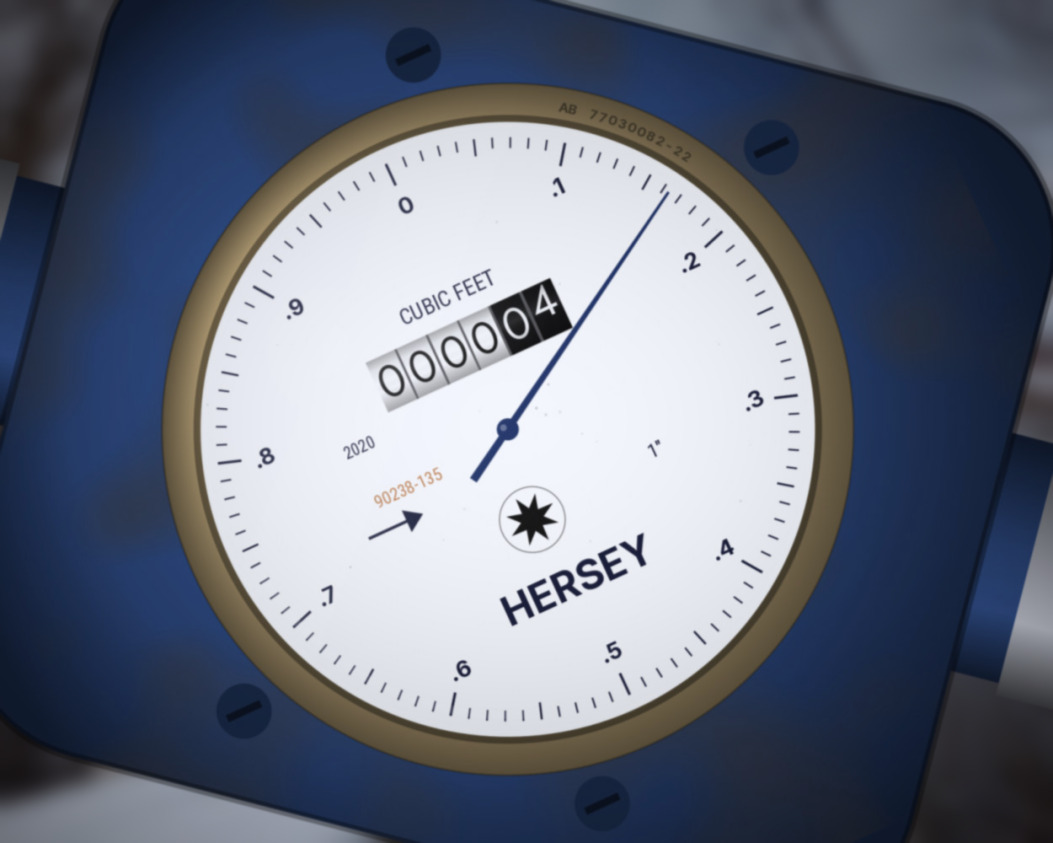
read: {"value": 4.16, "unit": "ft³"}
